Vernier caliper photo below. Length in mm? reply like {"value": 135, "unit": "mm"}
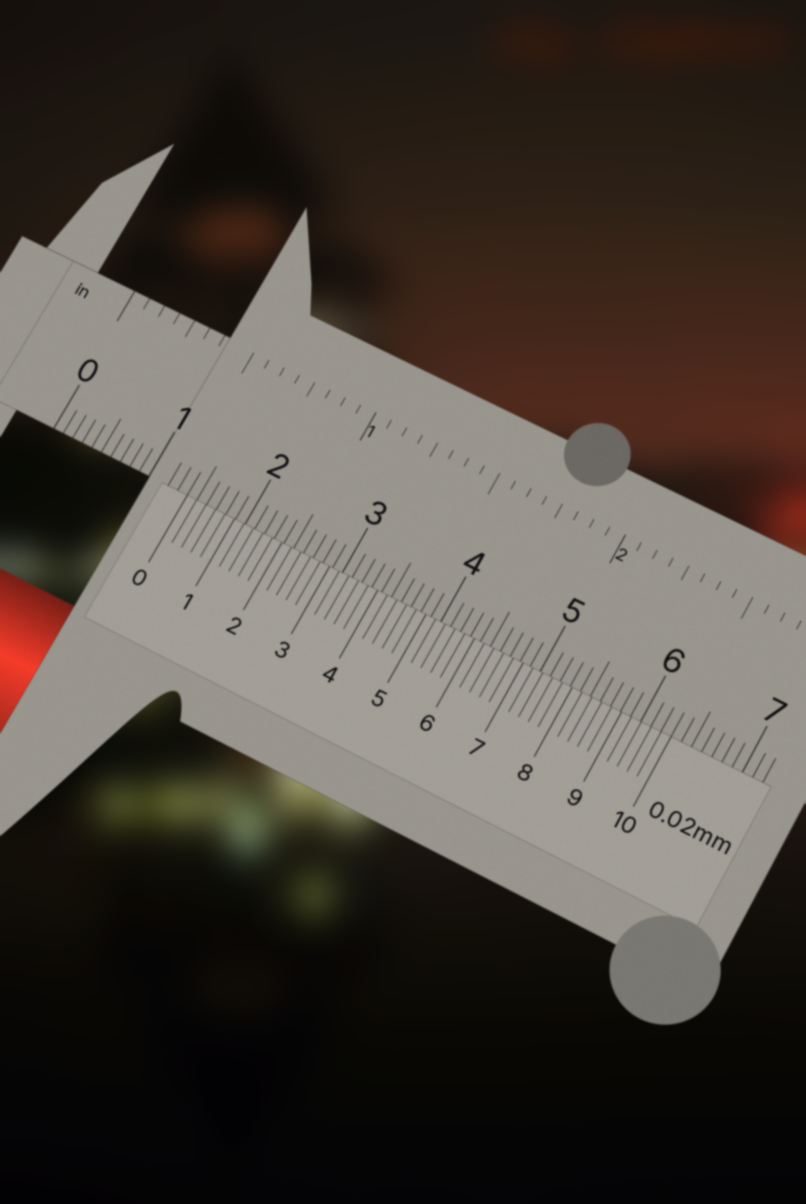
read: {"value": 14.0, "unit": "mm"}
